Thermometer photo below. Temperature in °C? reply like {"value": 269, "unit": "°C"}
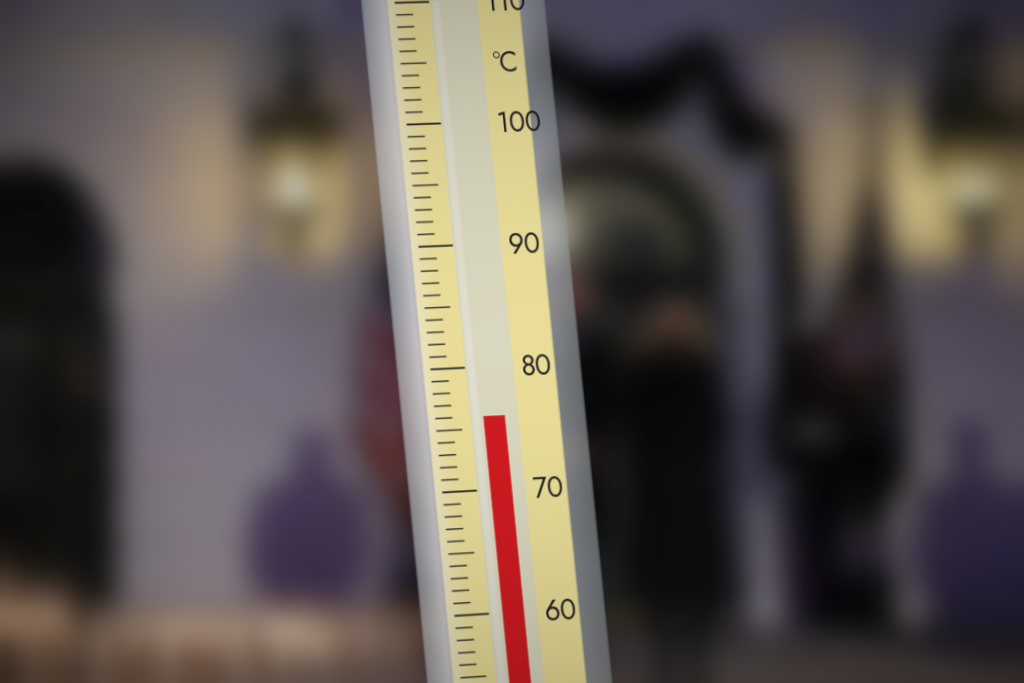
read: {"value": 76, "unit": "°C"}
